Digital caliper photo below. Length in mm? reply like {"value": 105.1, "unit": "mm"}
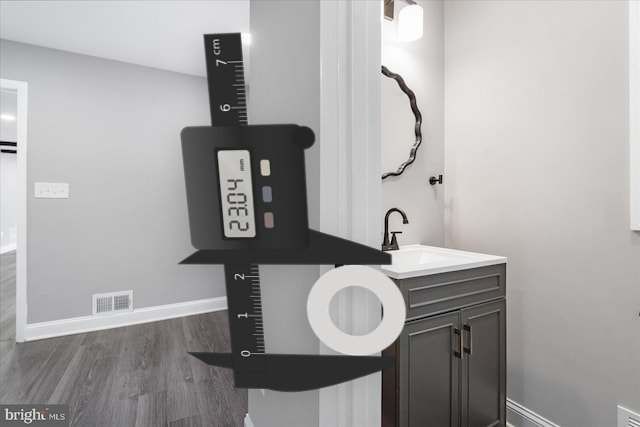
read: {"value": 23.04, "unit": "mm"}
